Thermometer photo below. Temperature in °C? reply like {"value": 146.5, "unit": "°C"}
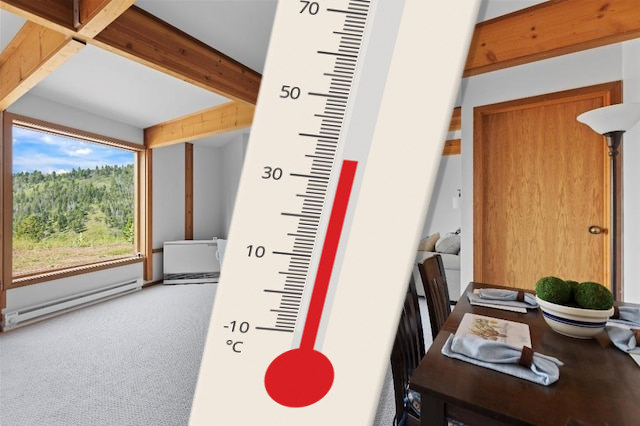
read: {"value": 35, "unit": "°C"}
